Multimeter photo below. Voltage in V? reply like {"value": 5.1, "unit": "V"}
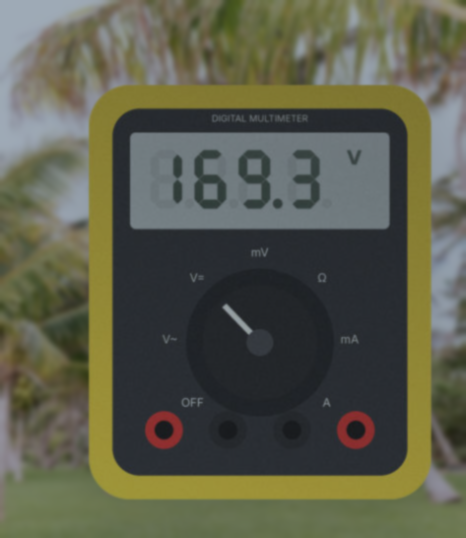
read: {"value": 169.3, "unit": "V"}
